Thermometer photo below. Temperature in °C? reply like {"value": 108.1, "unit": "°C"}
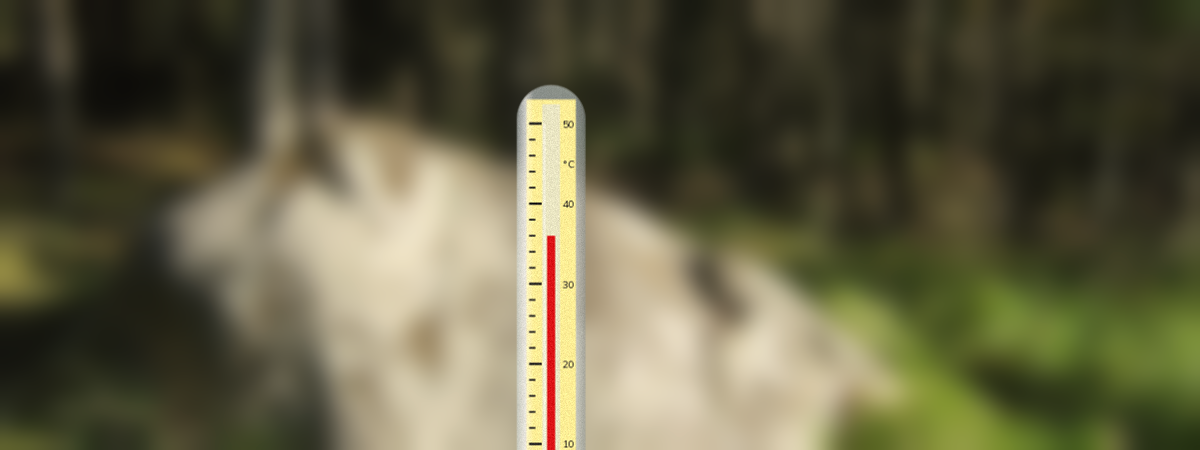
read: {"value": 36, "unit": "°C"}
